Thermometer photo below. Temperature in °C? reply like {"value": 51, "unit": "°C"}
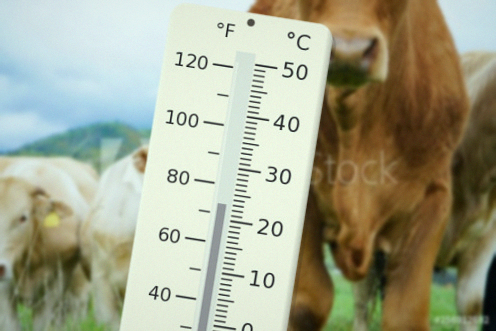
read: {"value": 23, "unit": "°C"}
